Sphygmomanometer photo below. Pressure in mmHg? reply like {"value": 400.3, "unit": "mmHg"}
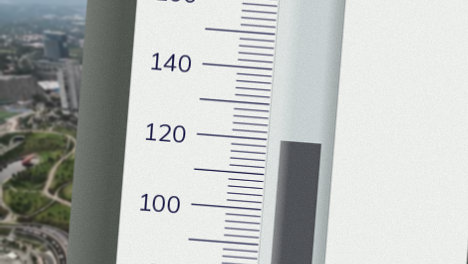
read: {"value": 120, "unit": "mmHg"}
